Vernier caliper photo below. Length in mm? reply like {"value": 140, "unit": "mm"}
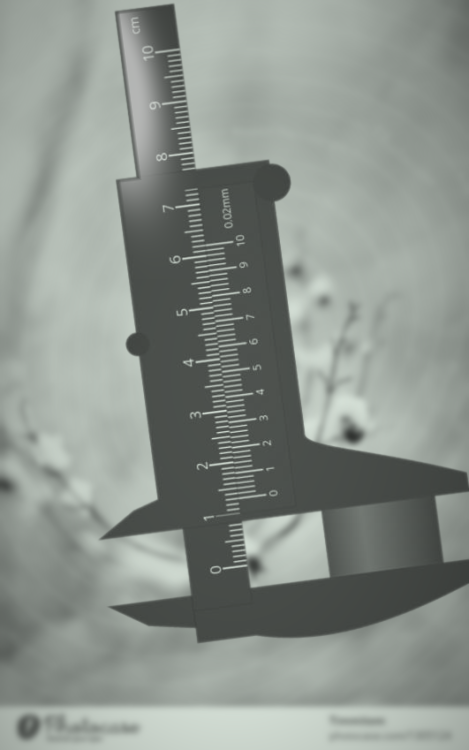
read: {"value": 13.0, "unit": "mm"}
